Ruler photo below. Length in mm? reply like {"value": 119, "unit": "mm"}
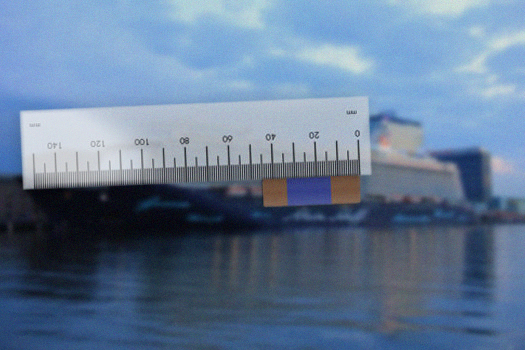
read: {"value": 45, "unit": "mm"}
